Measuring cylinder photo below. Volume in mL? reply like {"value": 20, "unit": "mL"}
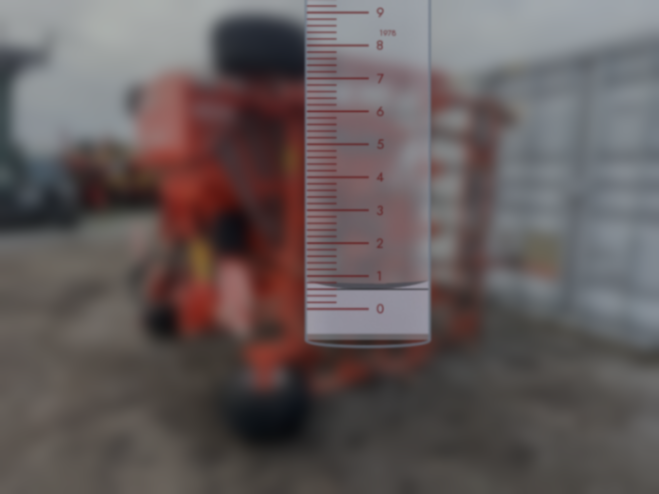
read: {"value": 0.6, "unit": "mL"}
